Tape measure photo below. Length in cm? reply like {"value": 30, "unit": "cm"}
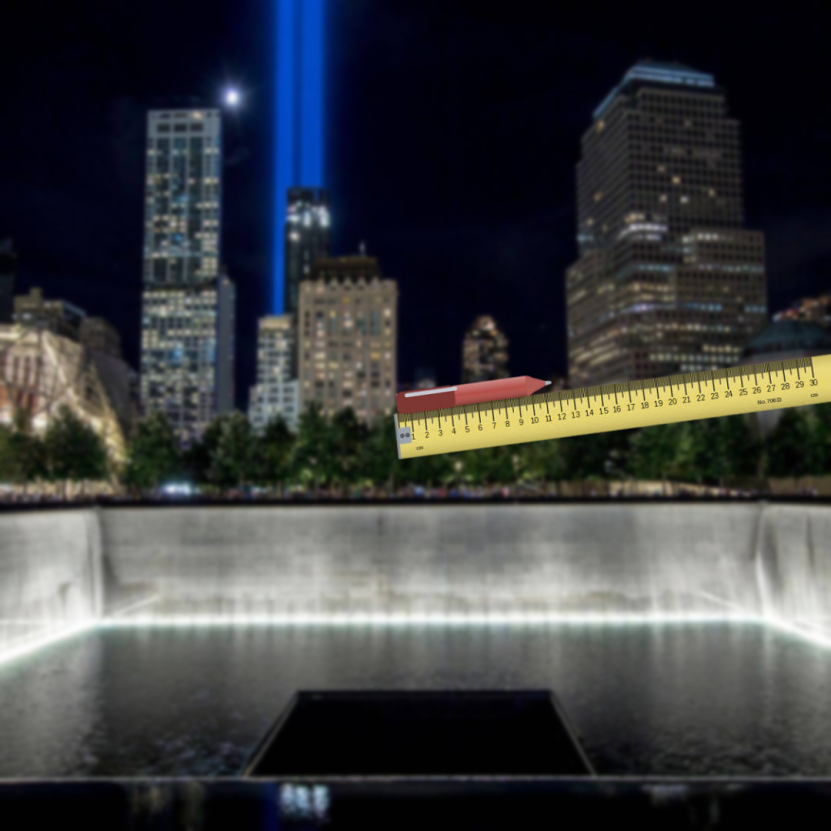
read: {"value": 11.5, "unit": "cm"}
